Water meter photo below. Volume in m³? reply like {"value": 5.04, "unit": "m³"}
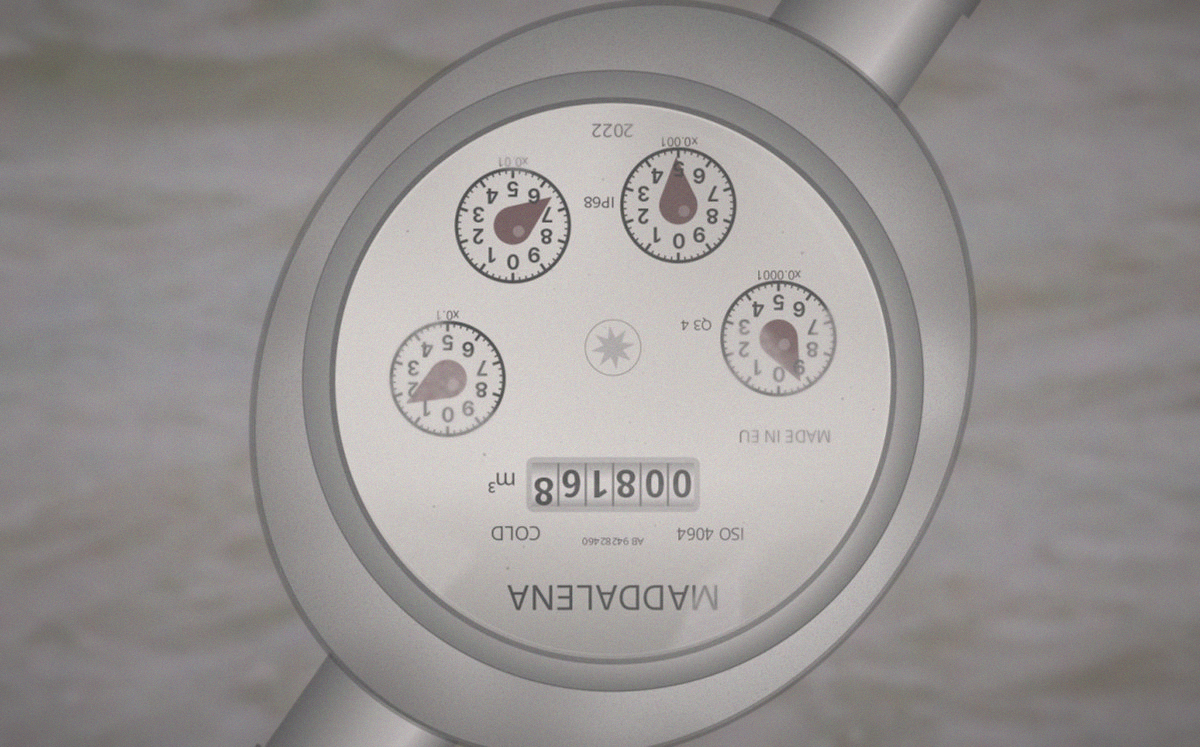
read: {"value": 8168.1649, "unit": "m³"}
